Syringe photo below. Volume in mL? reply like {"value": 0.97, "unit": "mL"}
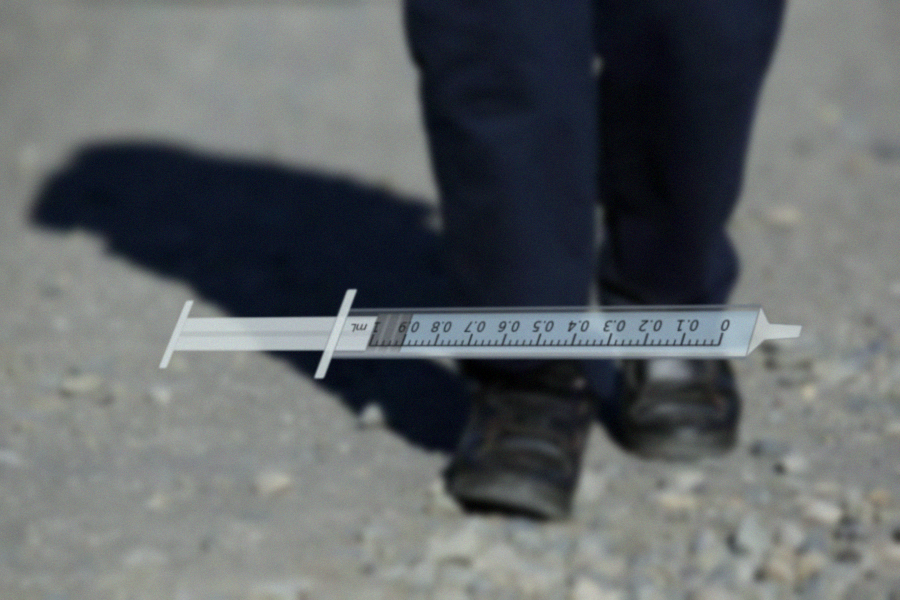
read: {"value": 0.9, "unit": "mL"}
